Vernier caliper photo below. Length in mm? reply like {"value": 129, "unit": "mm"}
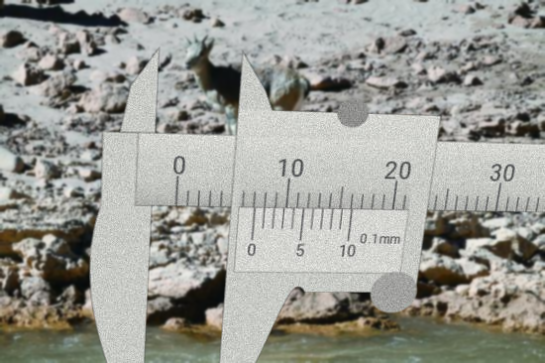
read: {"value": 7.1, "unit": "mm"}
